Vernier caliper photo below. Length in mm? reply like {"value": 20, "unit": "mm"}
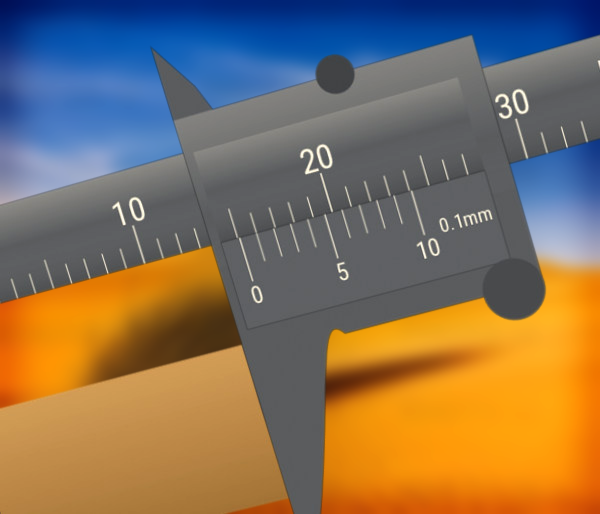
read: {"value": 15.1, "unit": "mm"}
